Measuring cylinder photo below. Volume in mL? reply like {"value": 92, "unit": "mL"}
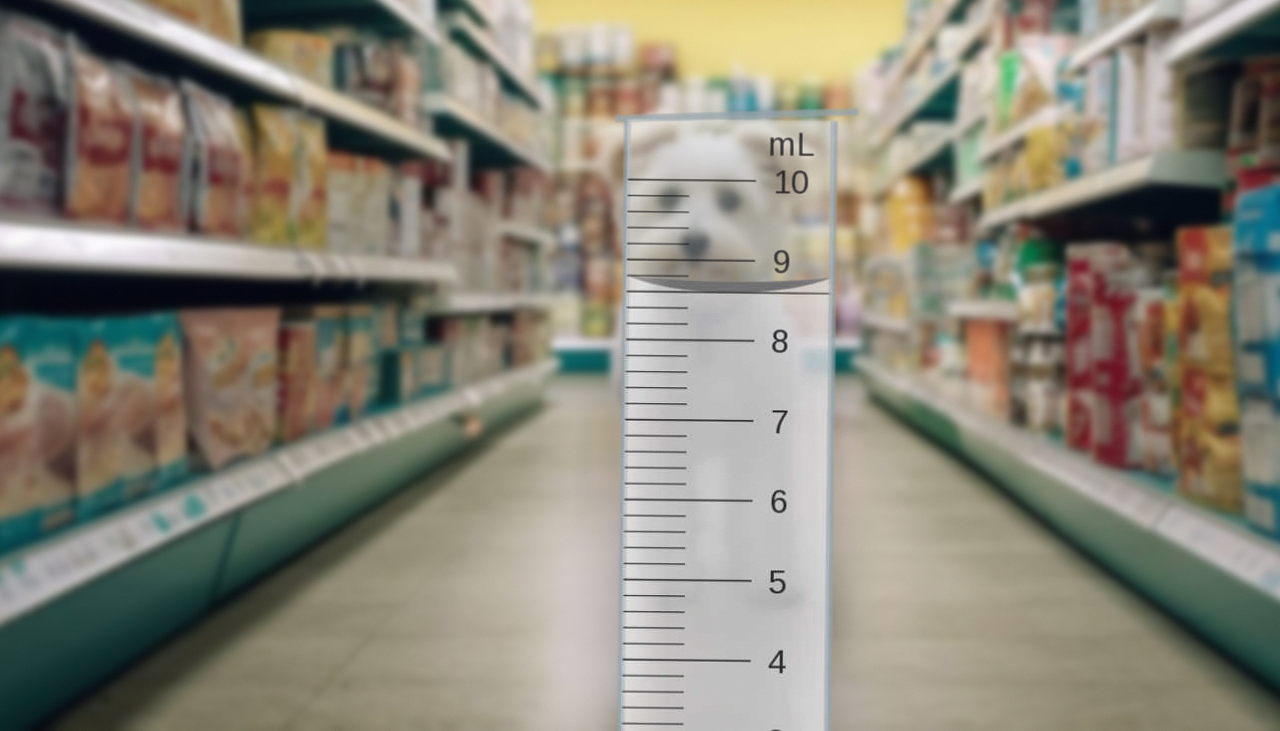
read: {"value": 8.6, "unit": "mL"}
